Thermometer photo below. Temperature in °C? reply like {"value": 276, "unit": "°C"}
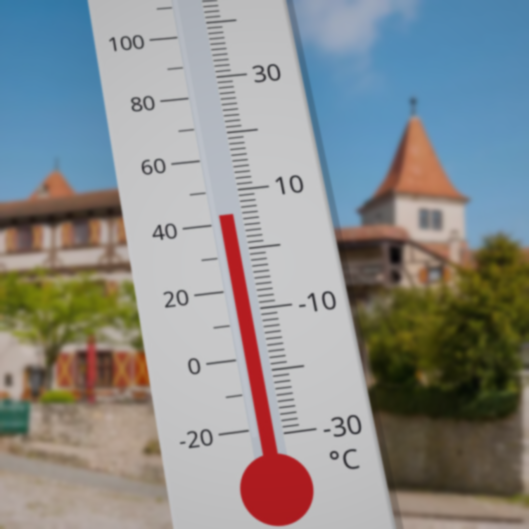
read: {"value": 6, "unit": "°C"}
